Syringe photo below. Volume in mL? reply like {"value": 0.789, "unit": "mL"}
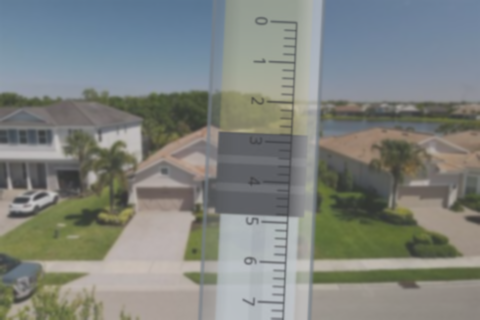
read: {"value": 2.8, "unit": "mL"}
